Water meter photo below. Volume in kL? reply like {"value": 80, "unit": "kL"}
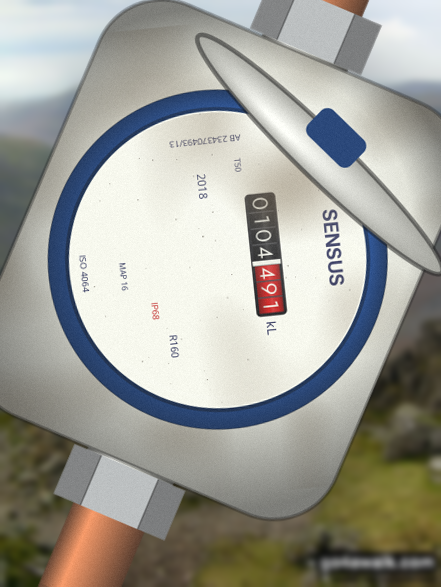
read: {"value": 104.491, "unit": "kL"}
